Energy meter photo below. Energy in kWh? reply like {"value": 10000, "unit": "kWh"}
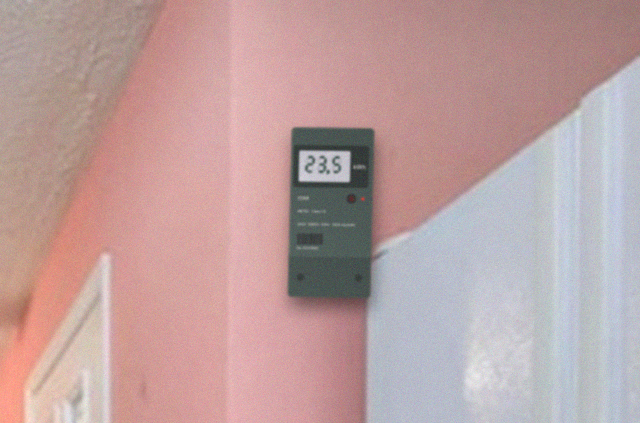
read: {"value": 23.5, "unit": "kWh"}
